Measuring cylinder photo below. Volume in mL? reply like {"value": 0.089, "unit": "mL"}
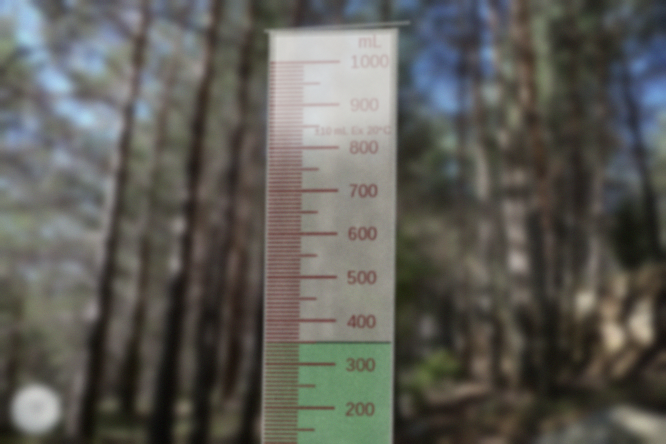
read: {"value": 350, "unit": "mL"}
